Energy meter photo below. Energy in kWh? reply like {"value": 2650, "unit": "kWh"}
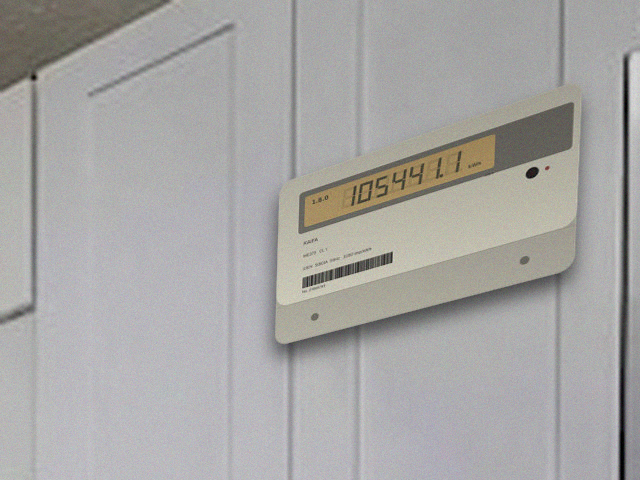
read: {"value": 105441.1, "unit": "kWh"}
